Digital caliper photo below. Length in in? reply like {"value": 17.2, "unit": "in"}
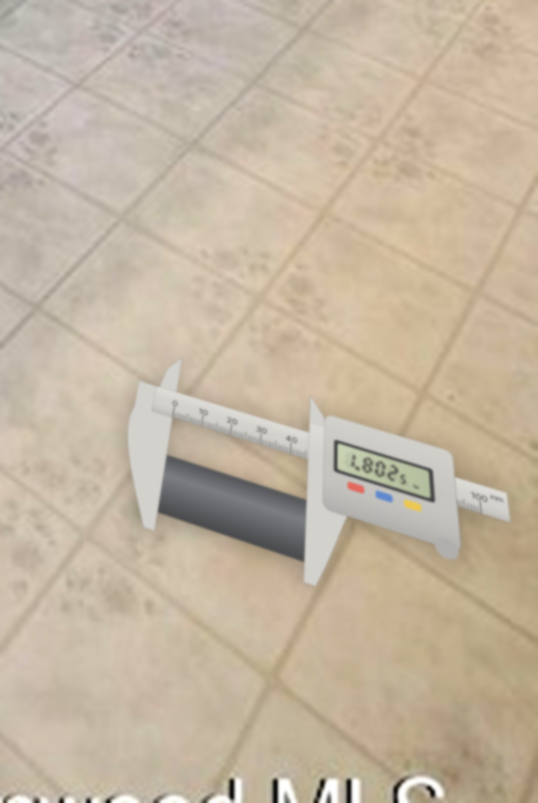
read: {"value": 1.8025, "unit": "in"}
